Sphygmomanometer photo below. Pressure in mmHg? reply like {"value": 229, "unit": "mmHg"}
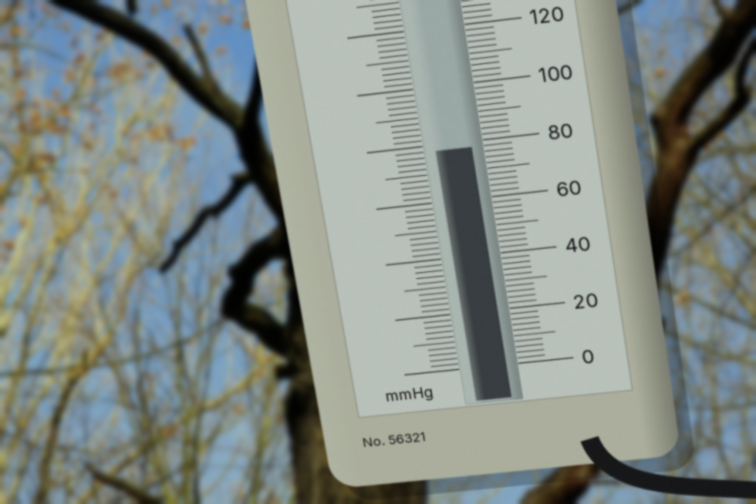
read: {"value": 78, "unit": "mmHg"}
